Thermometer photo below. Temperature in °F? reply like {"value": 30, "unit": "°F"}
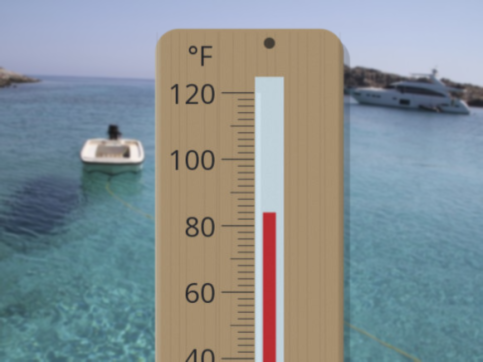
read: {"value": 84, "unit": "°F"}
